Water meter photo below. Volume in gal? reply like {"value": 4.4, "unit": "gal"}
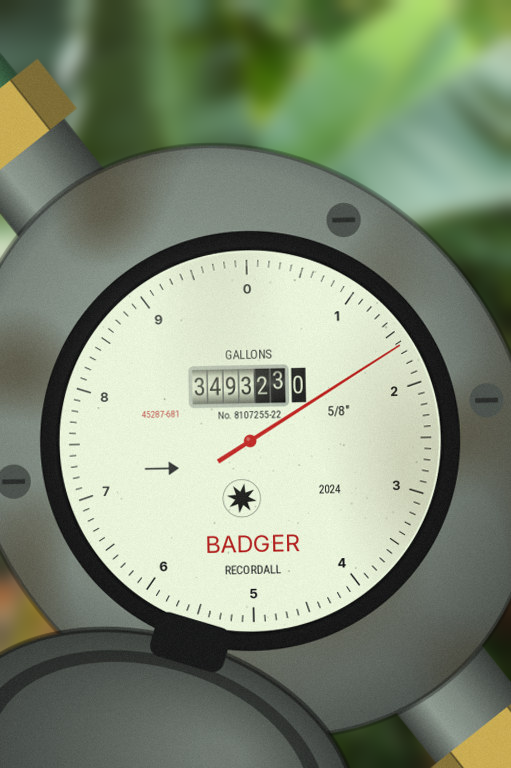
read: {"value": 3493231.6, "unit": "gal"}
